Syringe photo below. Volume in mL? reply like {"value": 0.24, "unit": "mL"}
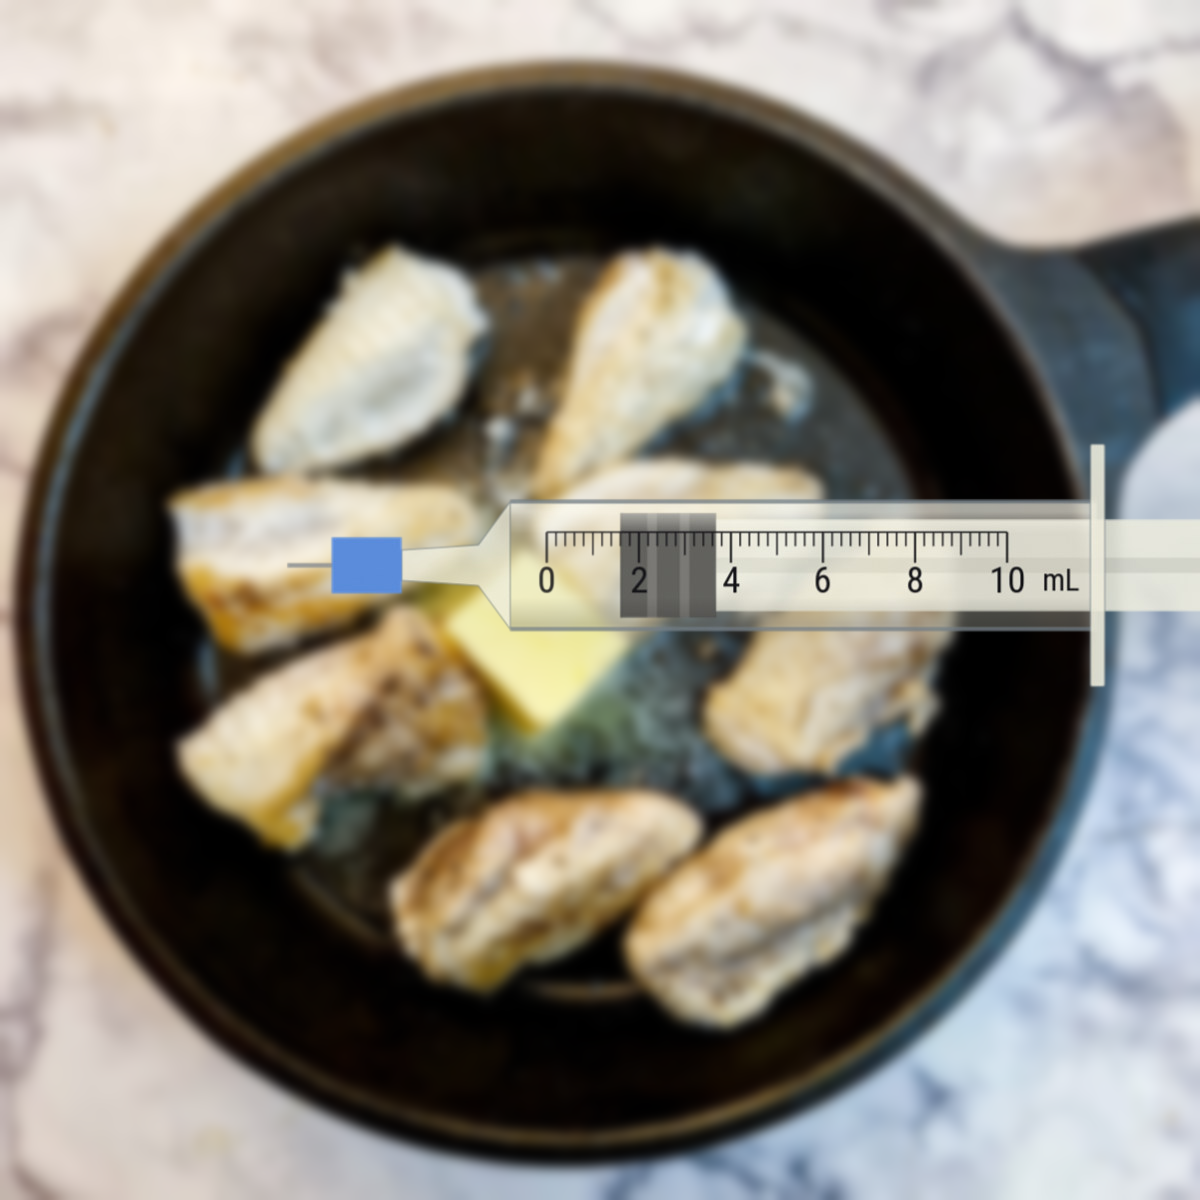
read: {"value": 1.6, "unit": "mL"}
